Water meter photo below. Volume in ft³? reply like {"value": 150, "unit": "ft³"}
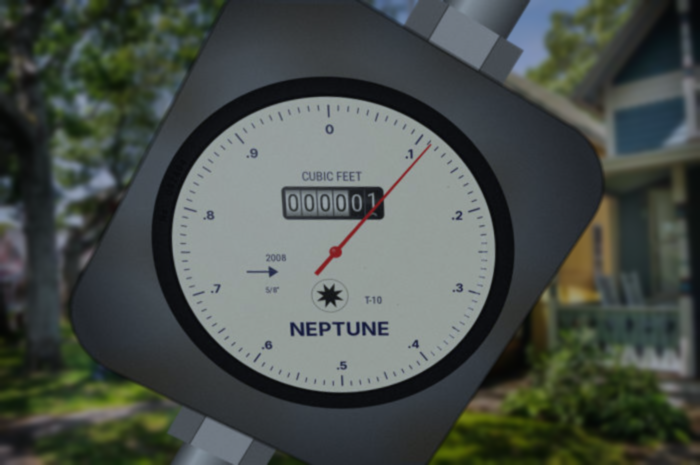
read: {"value": 1.11, "unit": "ft³"}
